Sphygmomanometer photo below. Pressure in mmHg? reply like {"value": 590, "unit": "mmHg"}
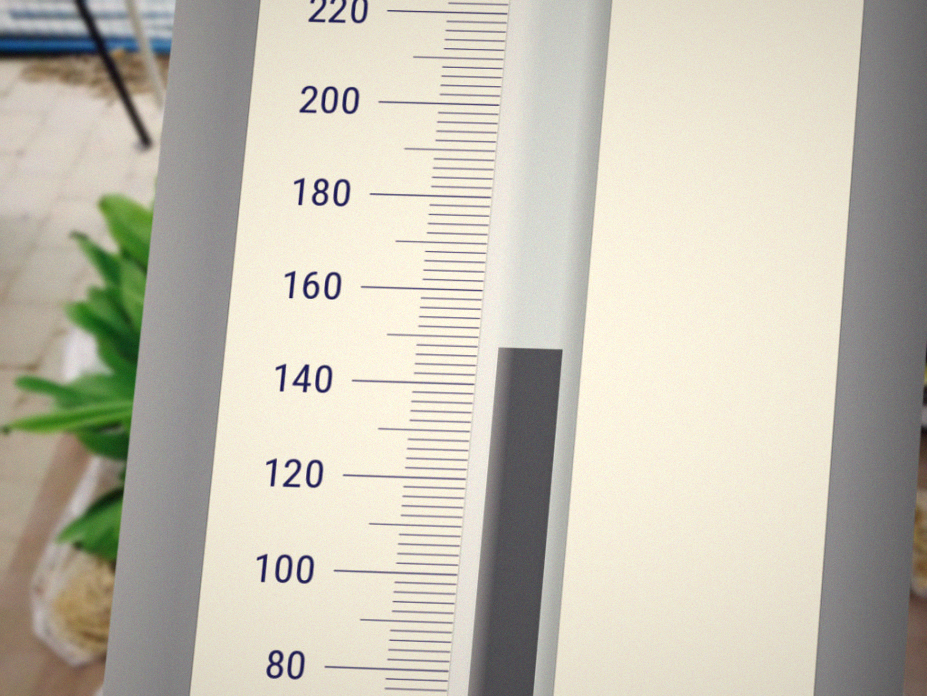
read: {"value": 148, "unit": "mmHg"}
